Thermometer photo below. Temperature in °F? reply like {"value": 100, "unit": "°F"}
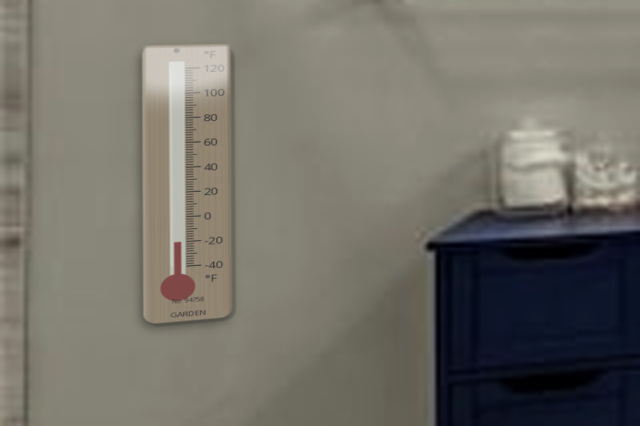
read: {"value": -20, "unit": "°F"}
